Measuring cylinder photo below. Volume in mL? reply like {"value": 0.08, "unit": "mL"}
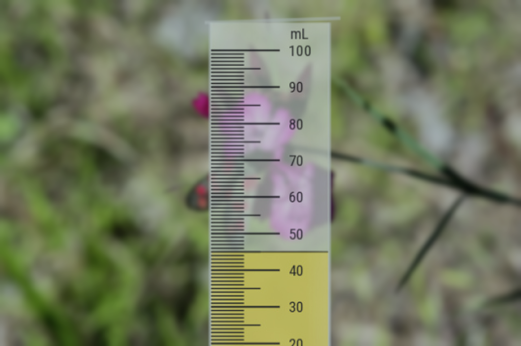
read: {"value": 45, "unit": "mL"}
